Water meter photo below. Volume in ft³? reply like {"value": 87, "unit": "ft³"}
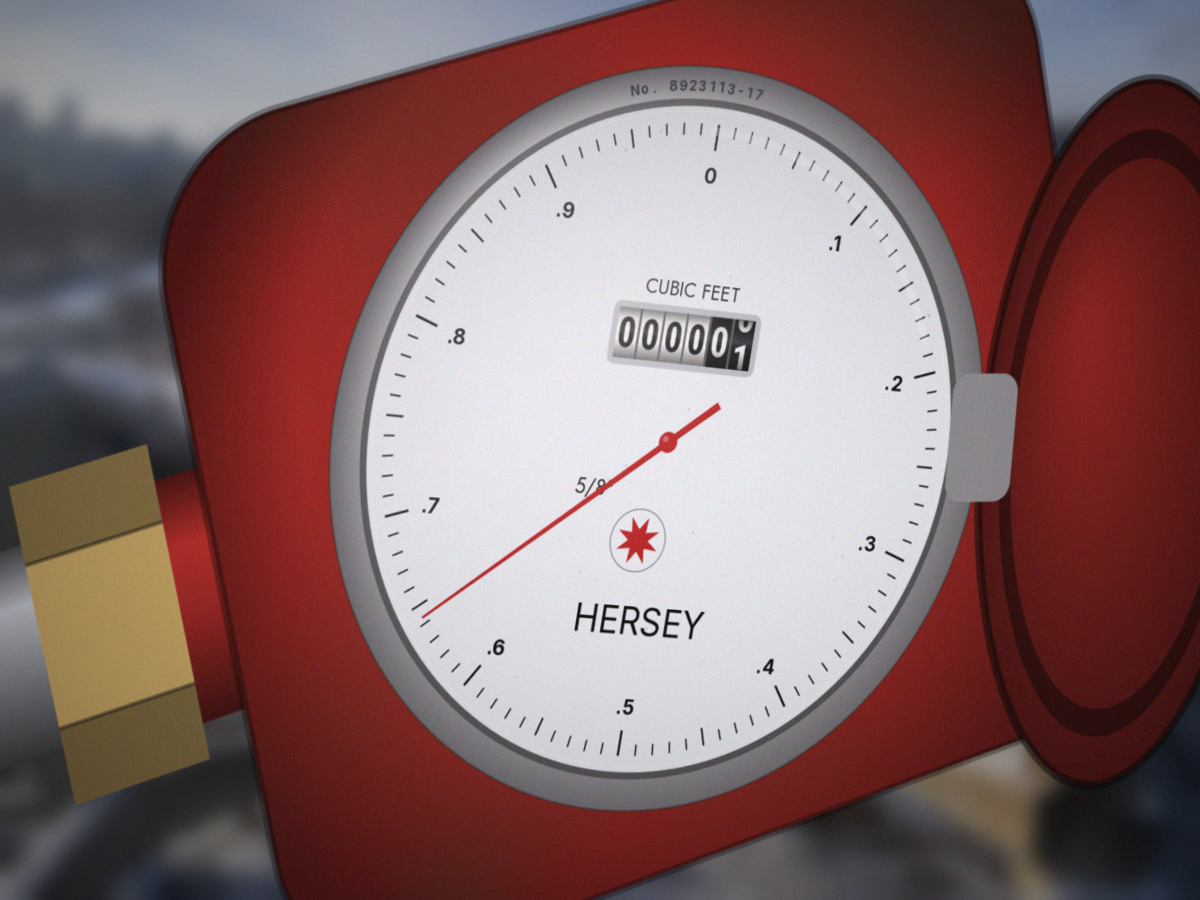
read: {"value": 0.64, "unit": "ft³"}
